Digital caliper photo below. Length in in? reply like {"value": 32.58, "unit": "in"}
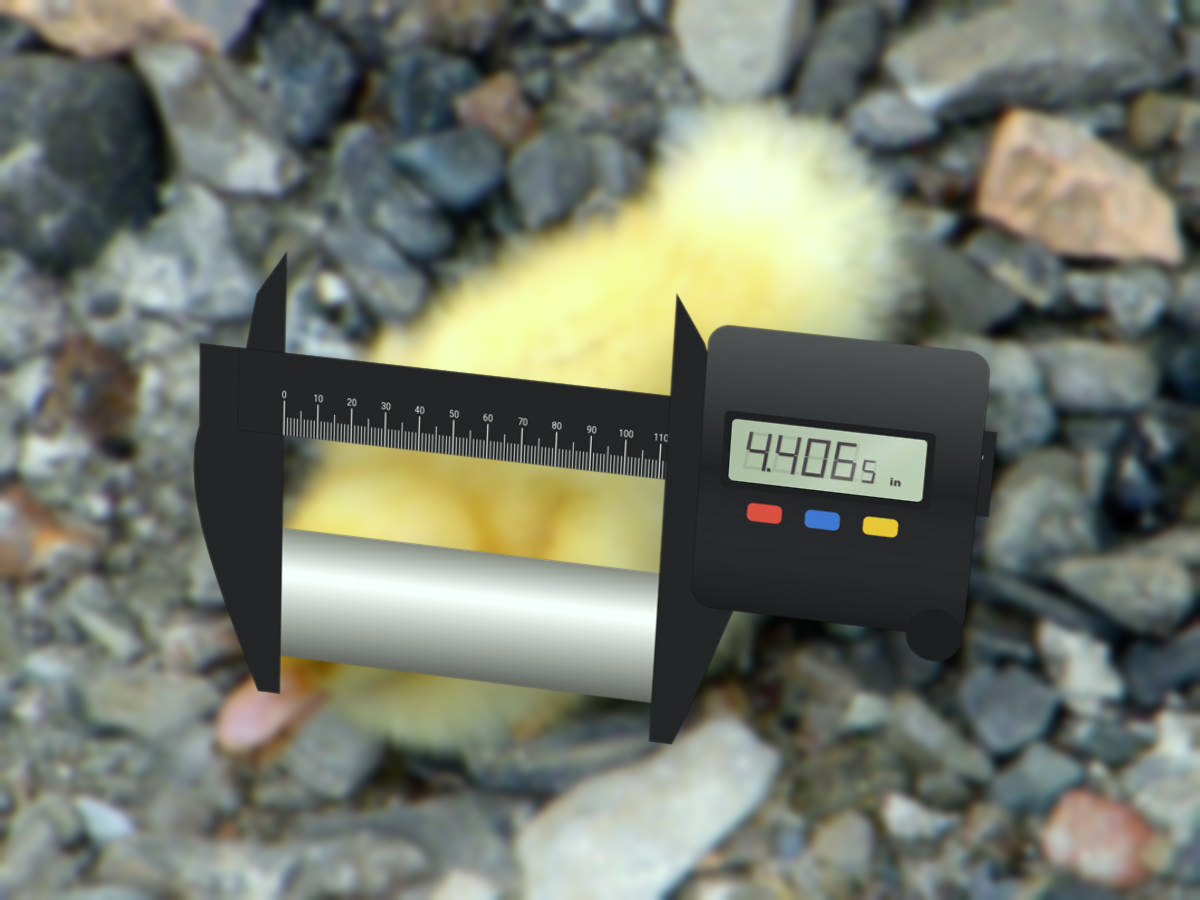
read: {"value": 4.4065, "unit": "in"}
